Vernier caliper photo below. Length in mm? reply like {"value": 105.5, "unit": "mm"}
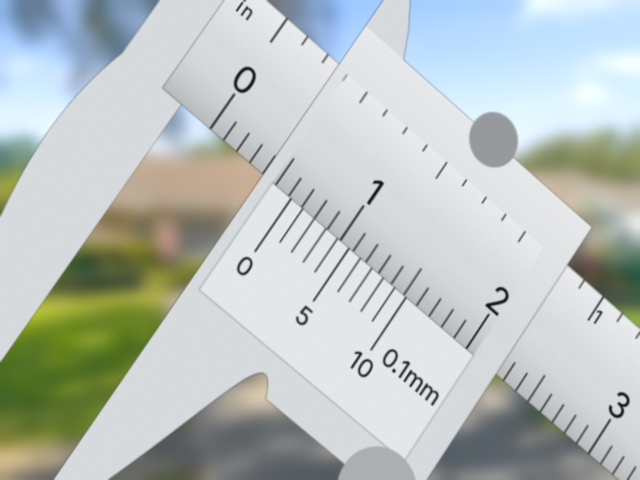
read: {"value": 6.2, "unit": "mm"}
